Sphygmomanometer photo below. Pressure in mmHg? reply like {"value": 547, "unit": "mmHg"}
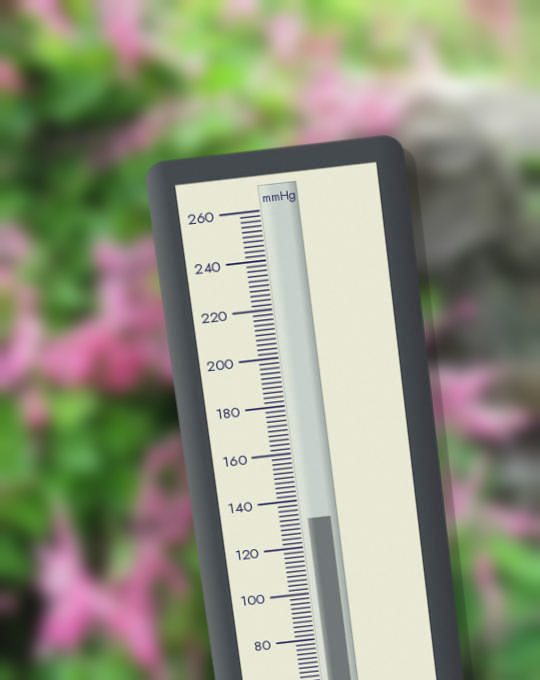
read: {"value": 132, "unit": "mmHg"}
